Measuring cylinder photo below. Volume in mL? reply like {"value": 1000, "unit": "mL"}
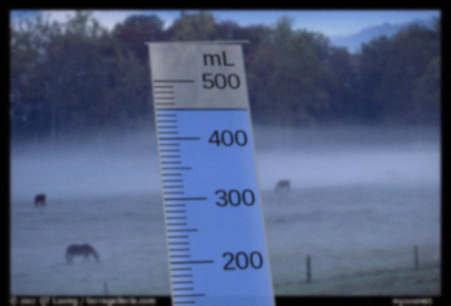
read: {"value": 450, "unit": "mL"}
